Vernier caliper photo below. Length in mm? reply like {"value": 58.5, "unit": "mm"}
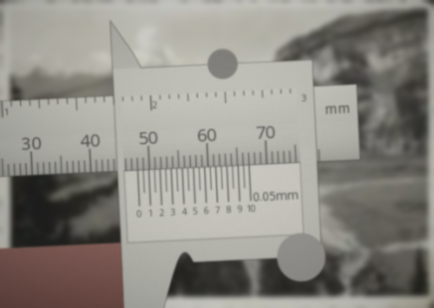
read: {"value": 48.0, "unit": "mm"}
